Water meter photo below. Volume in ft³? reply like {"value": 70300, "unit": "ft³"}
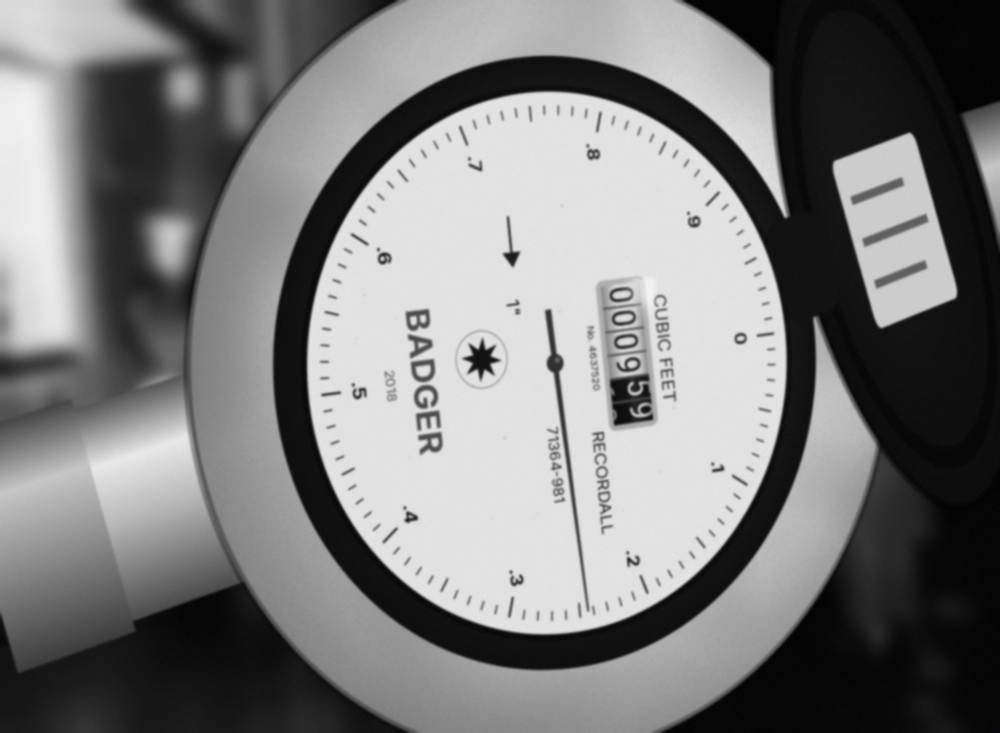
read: {"value": 959.24, "unit": "ft³"}
